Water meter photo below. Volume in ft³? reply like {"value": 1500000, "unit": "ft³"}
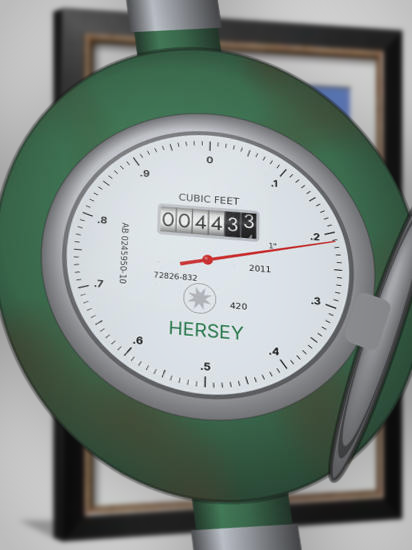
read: {"value": 4433.21, "unit": "ft³"}
